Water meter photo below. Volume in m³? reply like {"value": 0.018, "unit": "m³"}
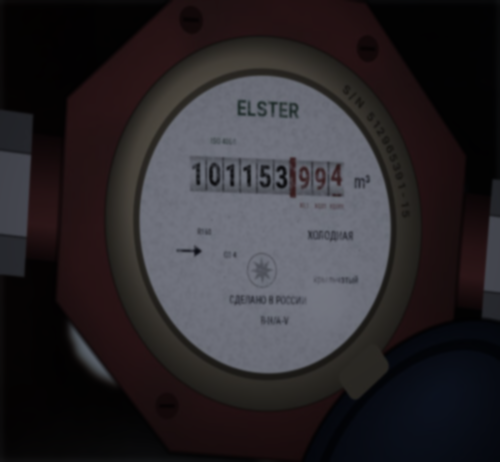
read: {"value": 101153.994, "unit": "m³"}
